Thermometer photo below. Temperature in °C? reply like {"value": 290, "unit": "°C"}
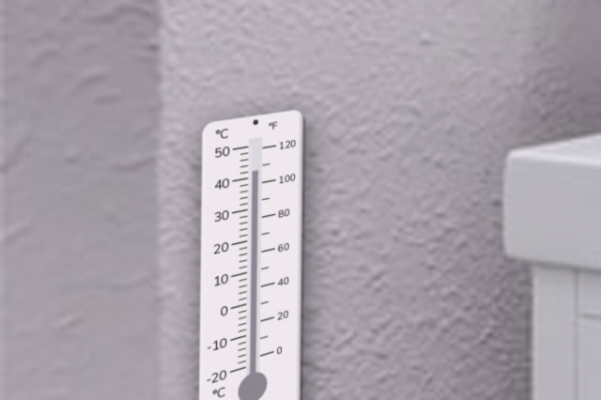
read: {"value": 42, "unit": "°C"}
